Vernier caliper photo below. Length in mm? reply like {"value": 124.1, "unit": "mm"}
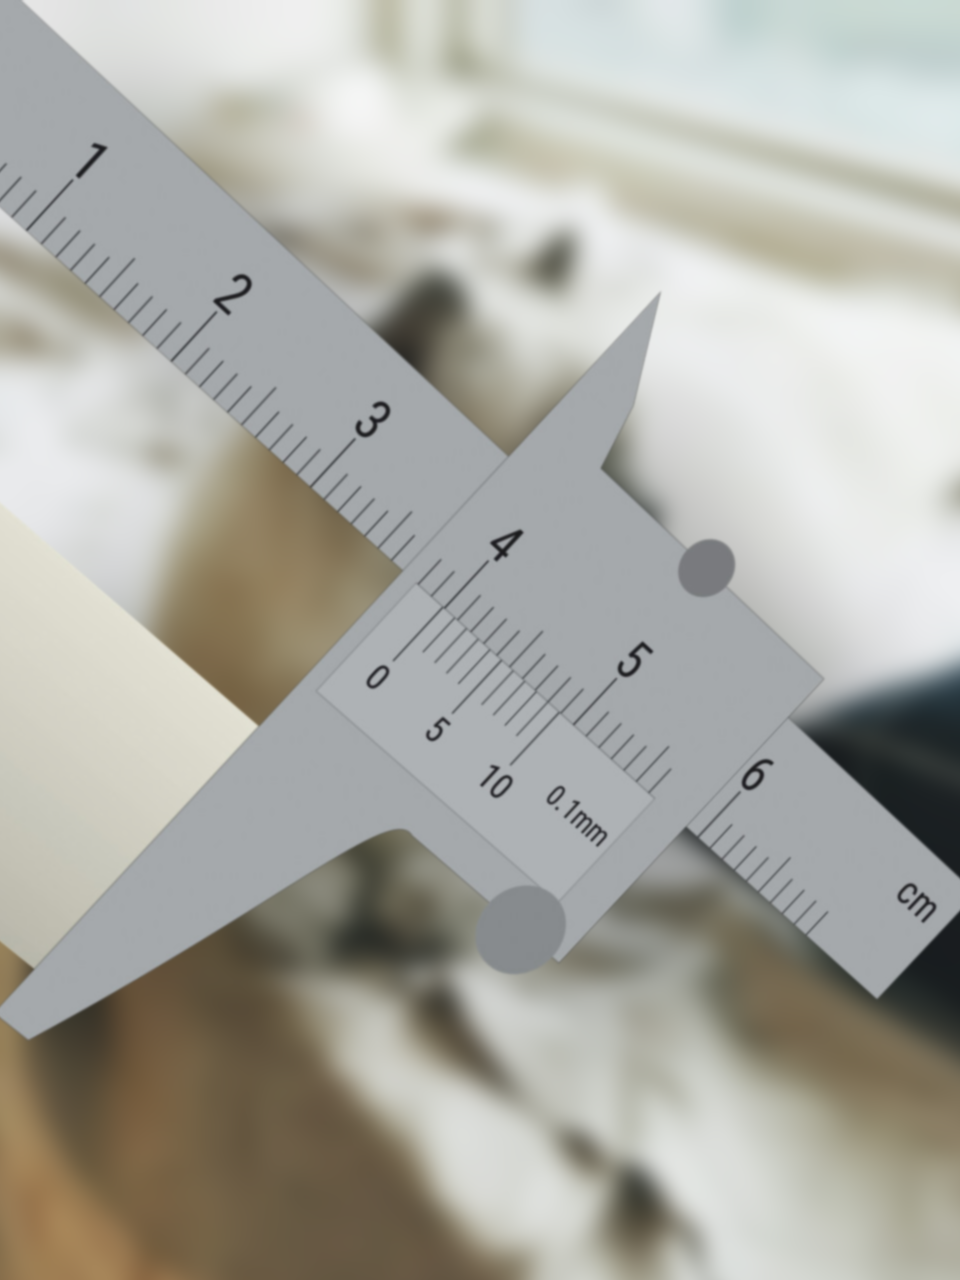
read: {"value": 39.9, "unit": "mm"}
